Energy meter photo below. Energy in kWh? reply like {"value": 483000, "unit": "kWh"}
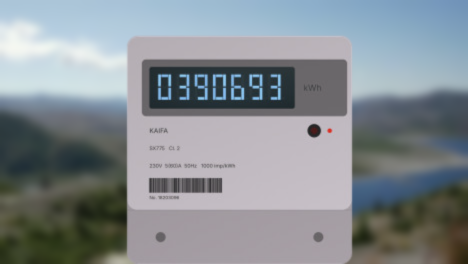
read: {"value": 390693, "unit": "kWh"}
